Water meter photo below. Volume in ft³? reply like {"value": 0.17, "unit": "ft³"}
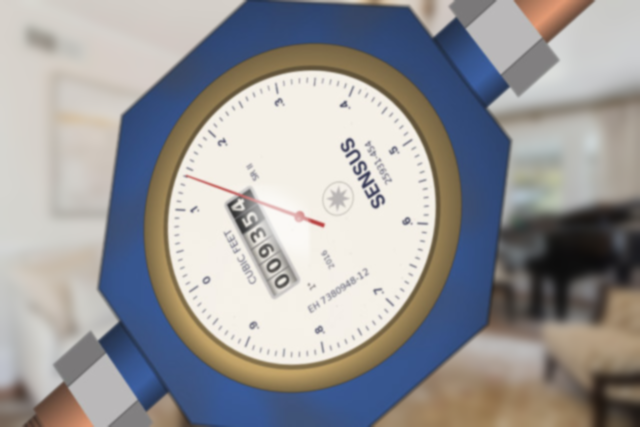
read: {"value": 9354.14, "unit": "ft³"}
